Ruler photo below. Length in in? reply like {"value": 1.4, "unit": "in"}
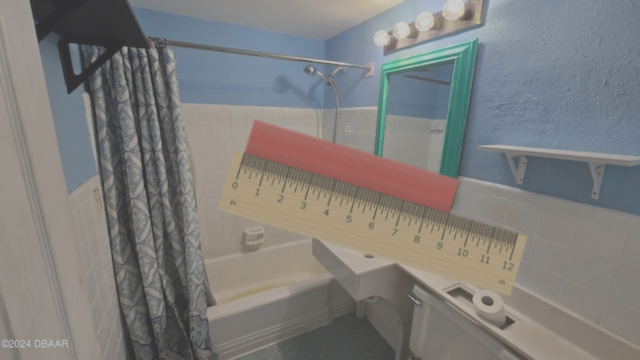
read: {"value": 9, "unit": "in"}
